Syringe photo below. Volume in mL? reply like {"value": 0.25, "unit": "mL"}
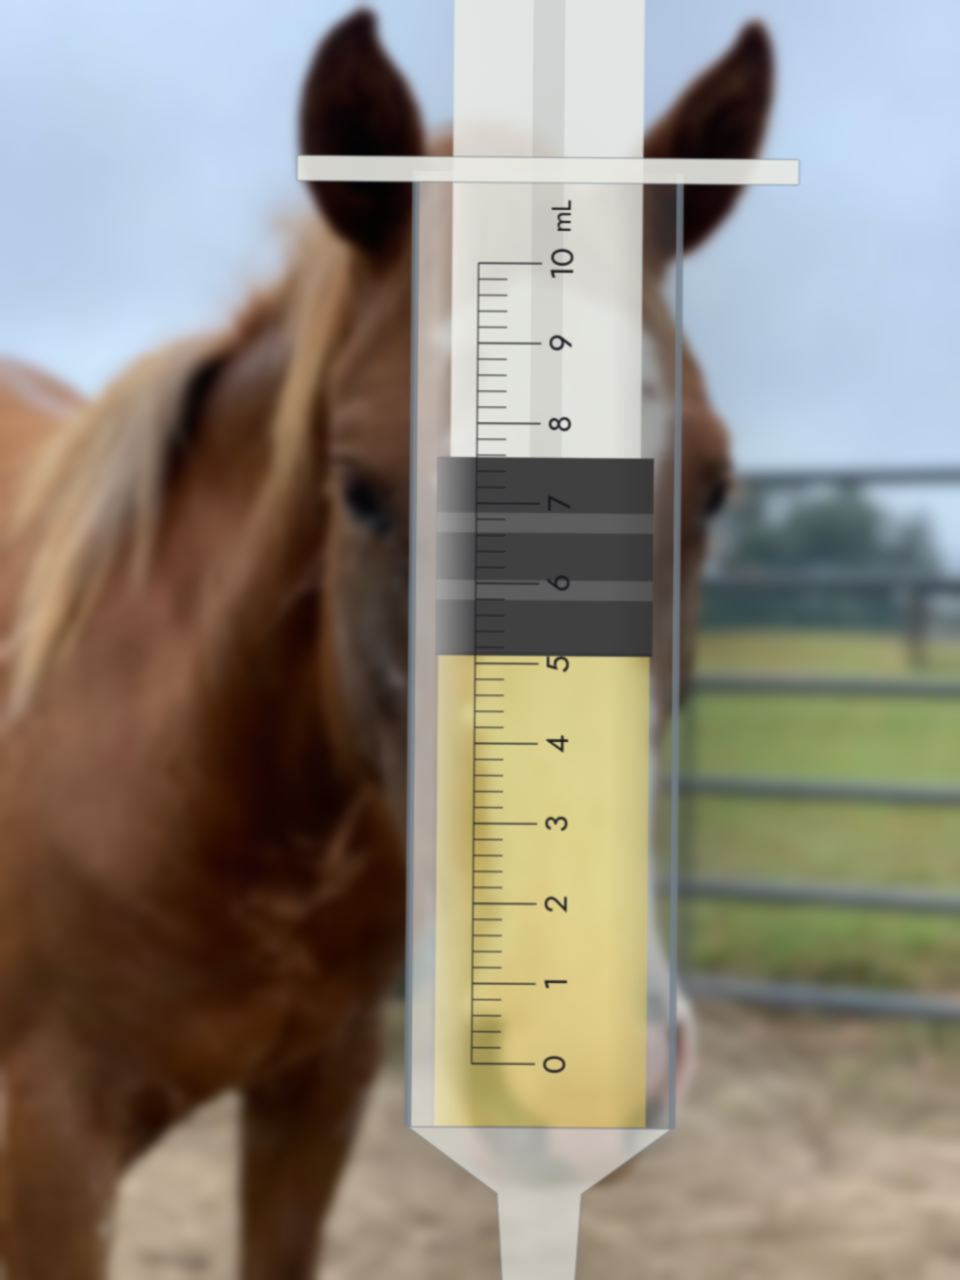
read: {"value": 5.1, "unit": "mL"}
